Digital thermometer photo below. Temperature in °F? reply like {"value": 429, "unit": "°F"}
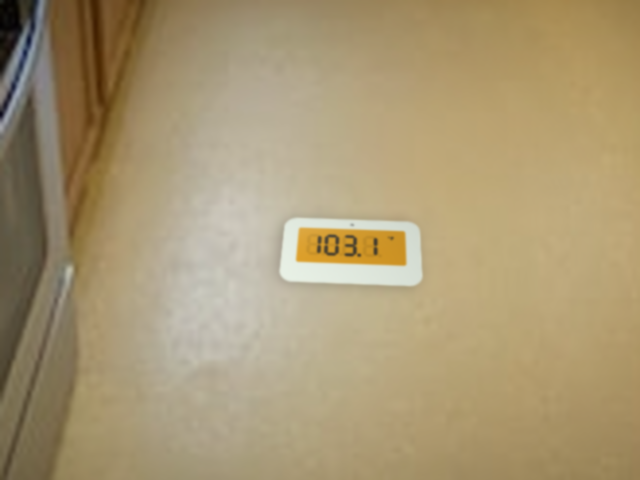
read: {"value": 103.1, "unit": "°F"}
